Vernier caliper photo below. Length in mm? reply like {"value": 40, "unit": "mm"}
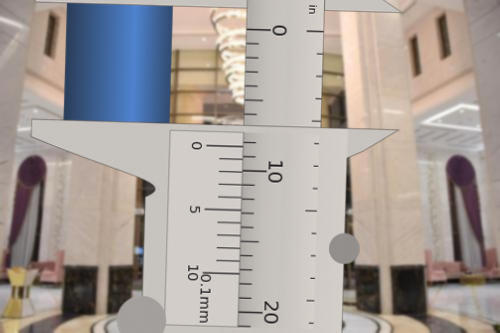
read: {"value": 8.3, "unit": "mm"}
